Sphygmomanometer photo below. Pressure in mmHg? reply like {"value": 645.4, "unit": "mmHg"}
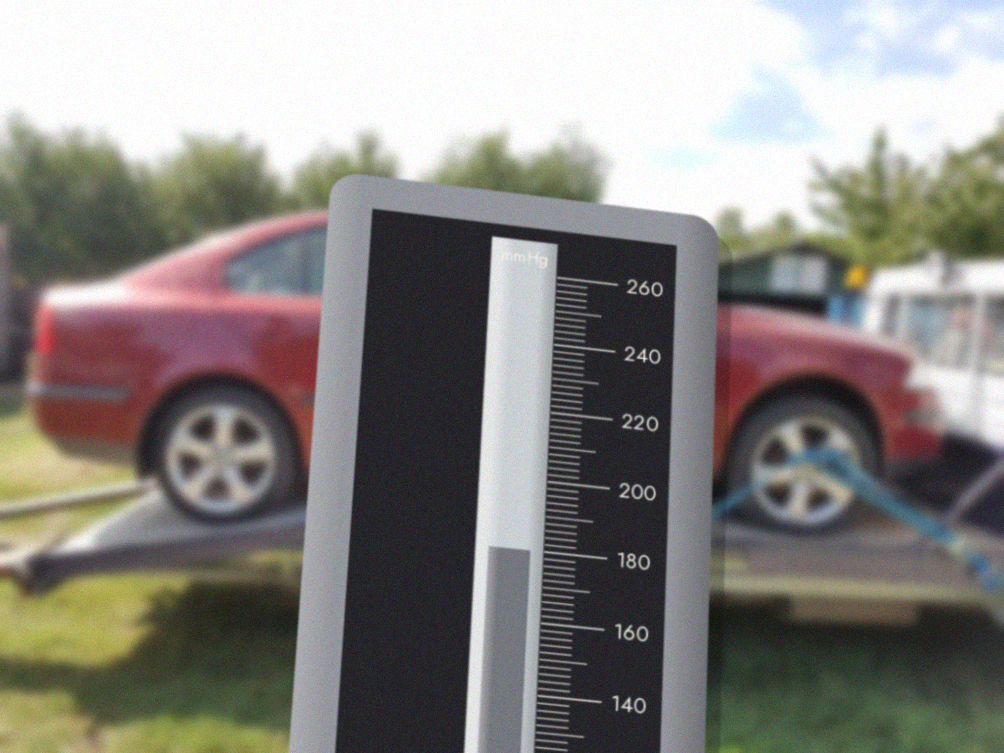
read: {"value": 180, "unit": "mmHg"}
